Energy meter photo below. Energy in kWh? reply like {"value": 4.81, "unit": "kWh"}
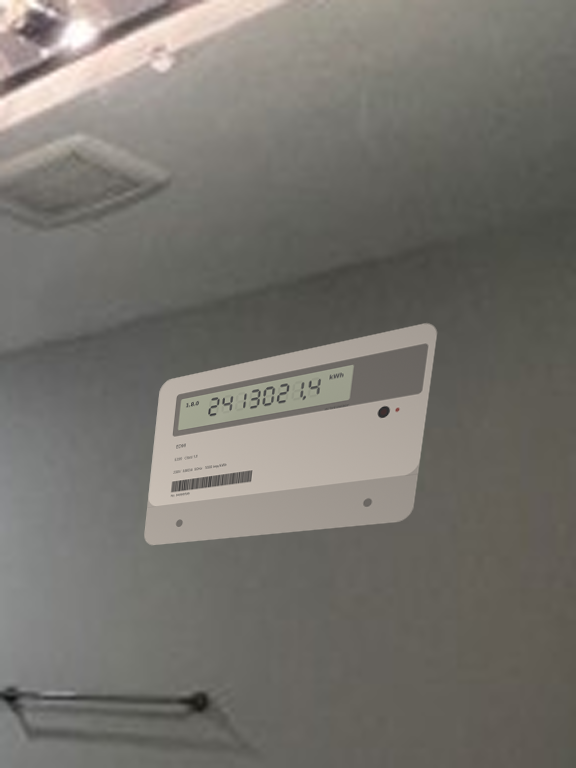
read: {"value": 2413021.4, "unit": "kWh"}
